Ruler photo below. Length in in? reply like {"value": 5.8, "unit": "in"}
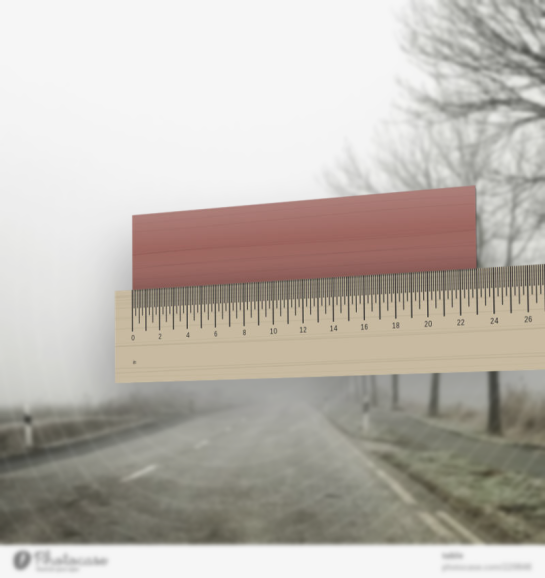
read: {"value": 23, "unit": "in"}
